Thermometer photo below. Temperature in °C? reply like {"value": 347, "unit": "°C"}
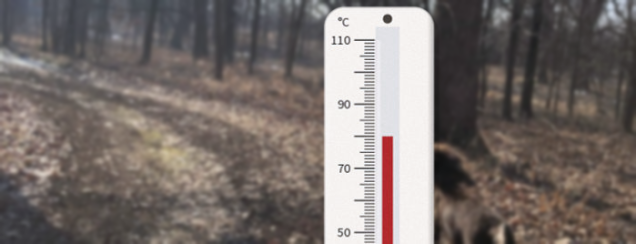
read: {"value": 80, "unit": "°C"}
